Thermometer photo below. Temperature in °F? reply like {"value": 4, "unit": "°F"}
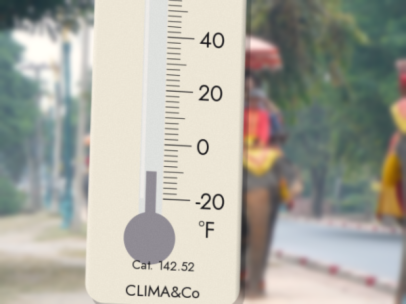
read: {"value": -10, "unit": "°F"}
